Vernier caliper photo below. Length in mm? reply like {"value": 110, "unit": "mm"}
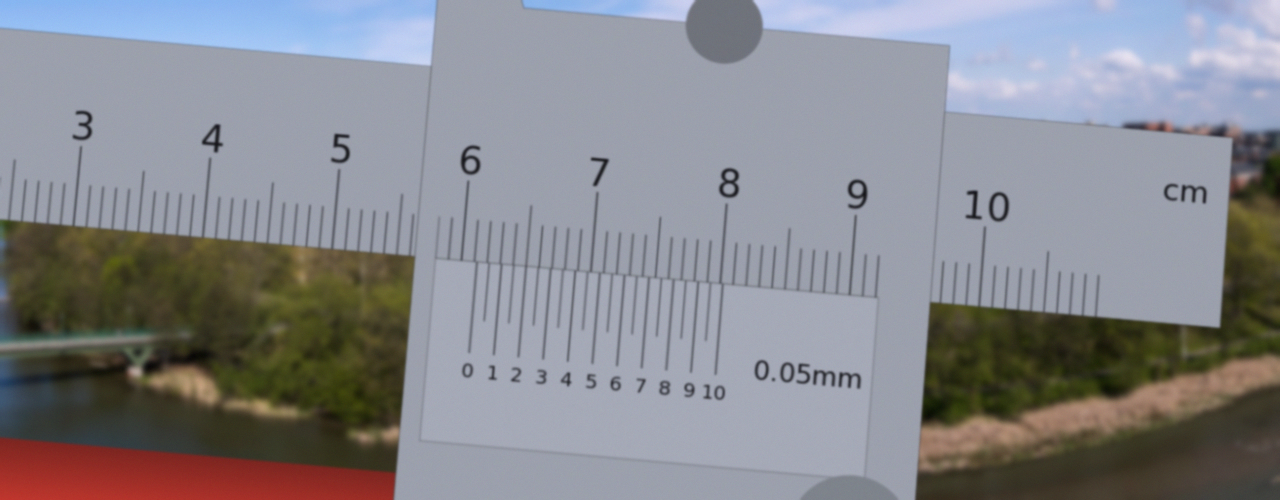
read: {"value": 61.2, "unit": "mm"}
